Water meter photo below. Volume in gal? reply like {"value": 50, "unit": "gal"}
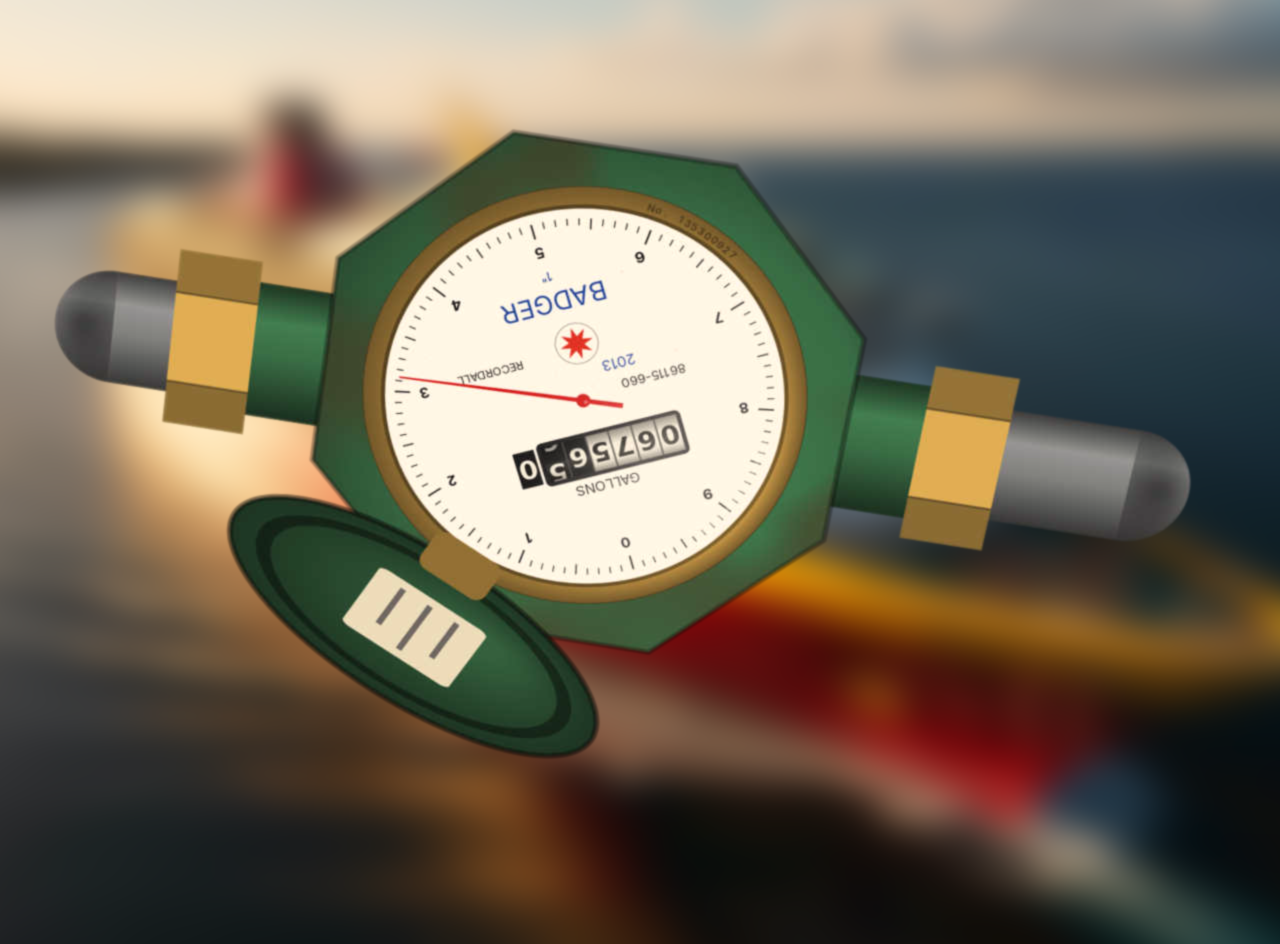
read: {"value": 675653.1, "unit": "gal"}
